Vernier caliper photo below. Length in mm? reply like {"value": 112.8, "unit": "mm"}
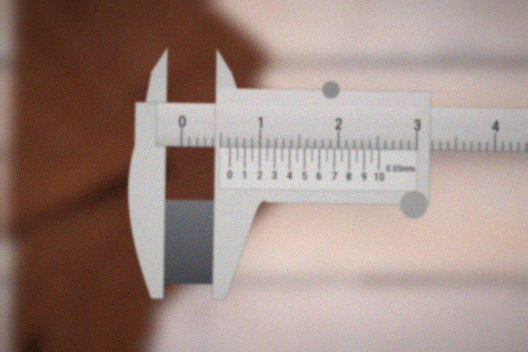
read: {"value": 6.2, "unit": "mm"}
